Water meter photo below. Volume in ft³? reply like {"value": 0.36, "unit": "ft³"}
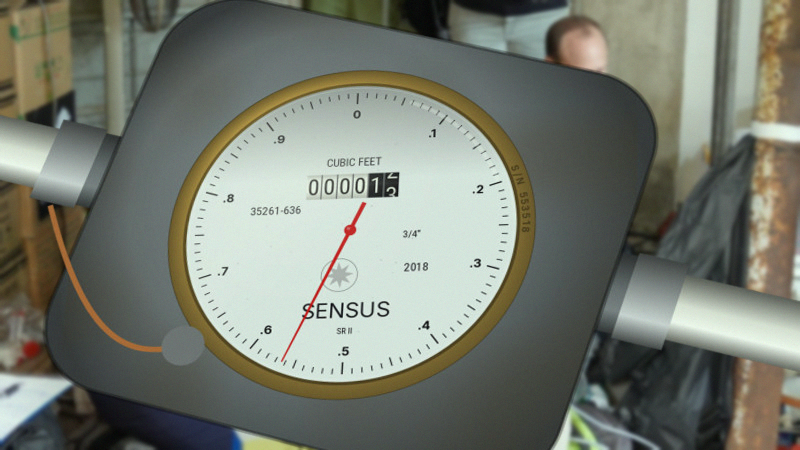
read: {"value": 12.56, "unit": "ft³"}
